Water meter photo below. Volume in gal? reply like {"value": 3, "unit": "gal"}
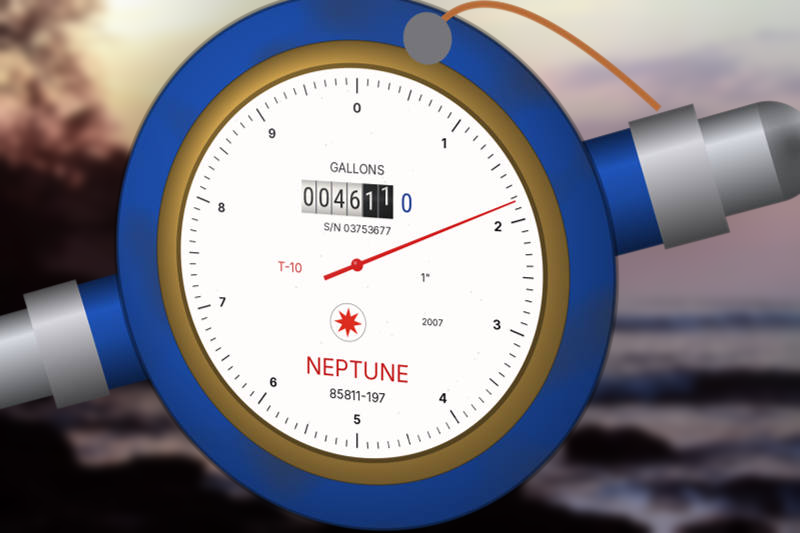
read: {"value": 46111.8, "unit": "gal"}
